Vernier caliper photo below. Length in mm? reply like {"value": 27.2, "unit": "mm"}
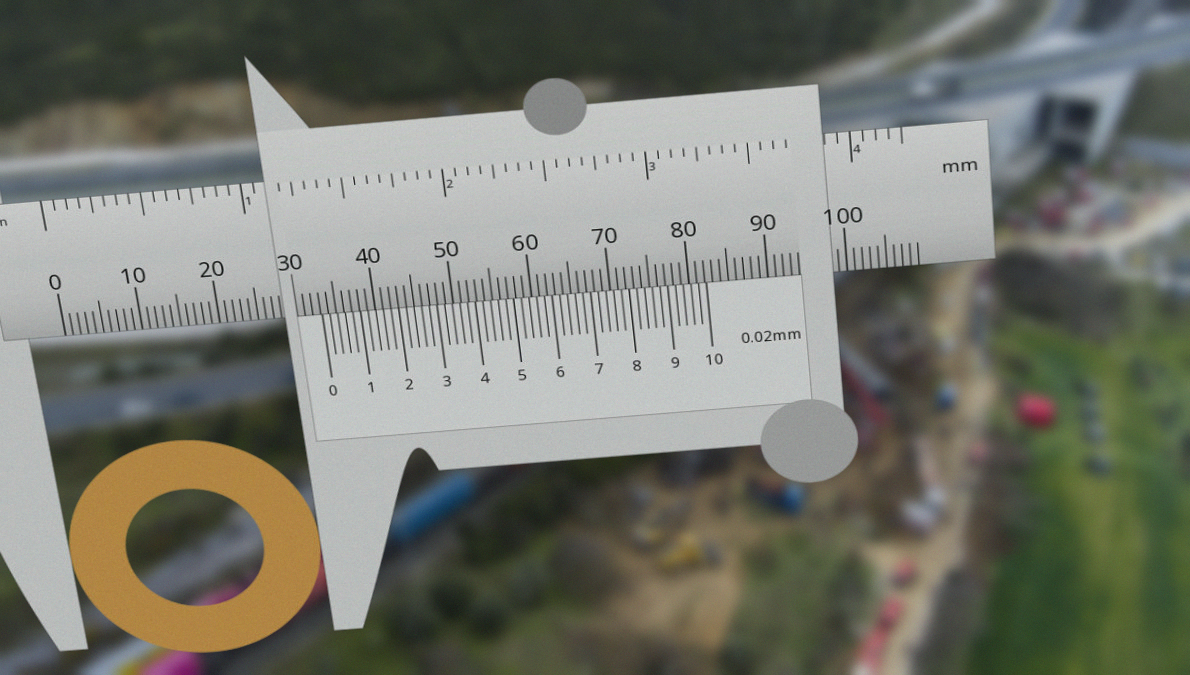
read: {"value": 33.2, "unit": "mm"}
